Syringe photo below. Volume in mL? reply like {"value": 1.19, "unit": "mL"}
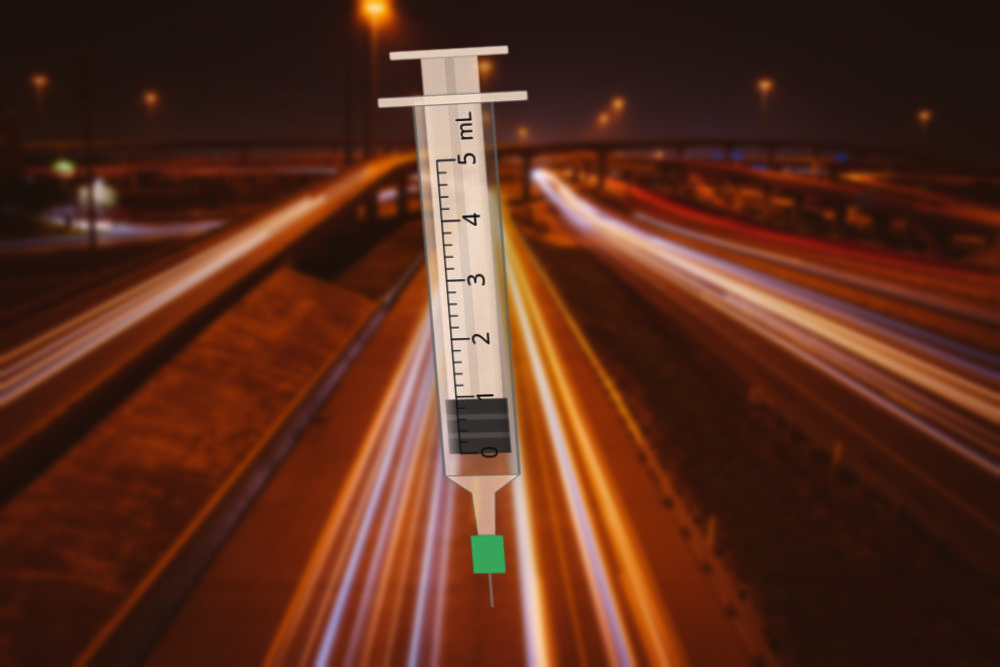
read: {"value": 0, "unit": "mL"}
